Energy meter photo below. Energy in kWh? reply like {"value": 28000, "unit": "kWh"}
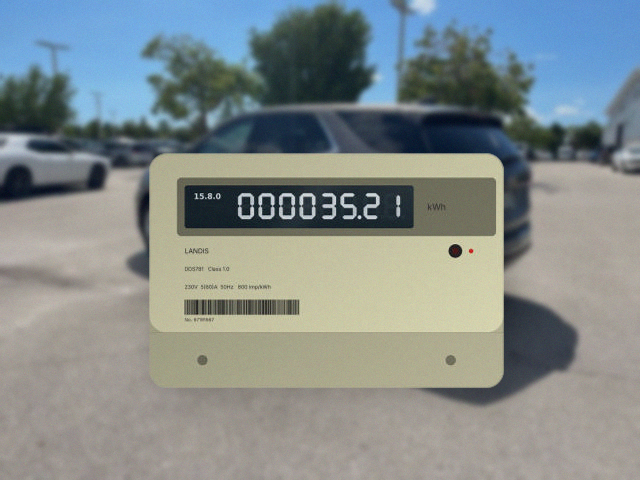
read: {"value": 35.21, "unit": "kWh"}
